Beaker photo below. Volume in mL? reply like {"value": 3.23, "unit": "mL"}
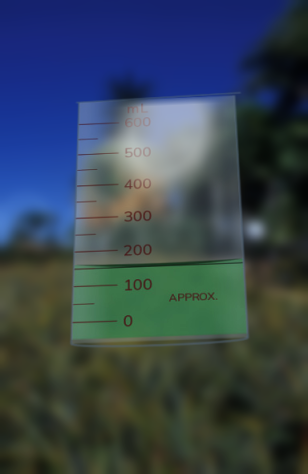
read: {"value": 150, "unit": "mL"}
